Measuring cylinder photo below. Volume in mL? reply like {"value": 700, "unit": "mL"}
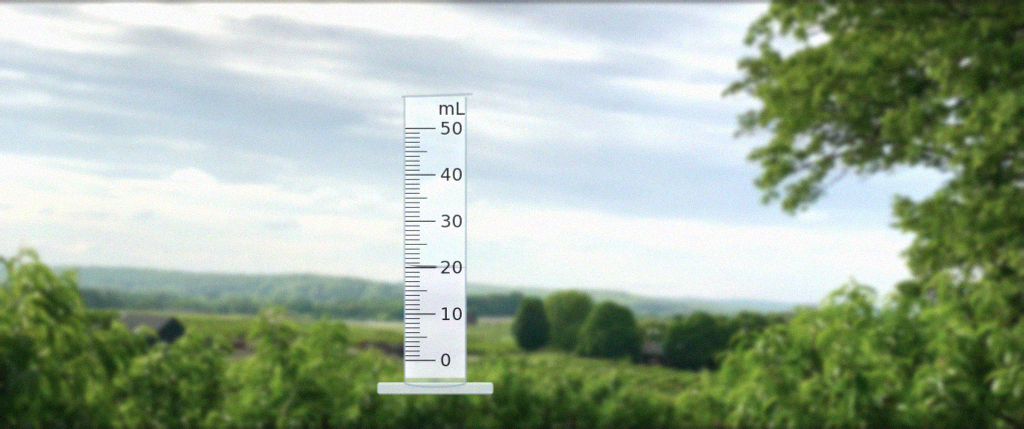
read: {"value": 20, "unit": "mL"}
